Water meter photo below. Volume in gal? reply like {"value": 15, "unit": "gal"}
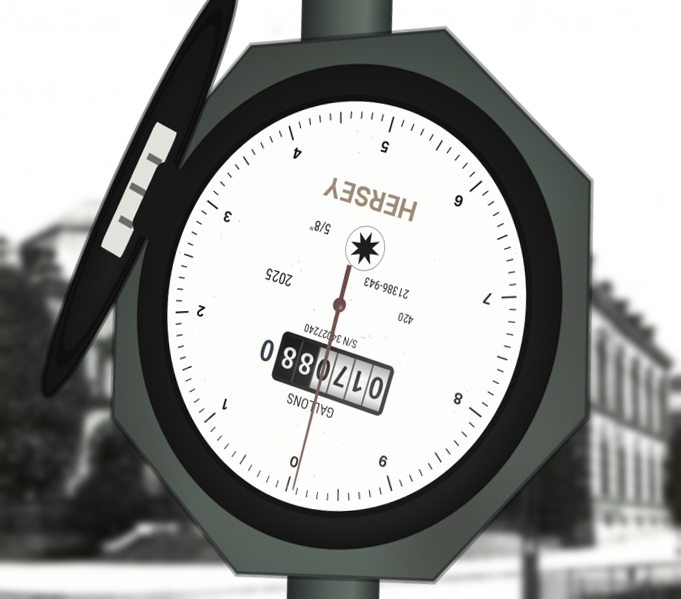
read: {"value": 170879.9, "unit": "gal"}
